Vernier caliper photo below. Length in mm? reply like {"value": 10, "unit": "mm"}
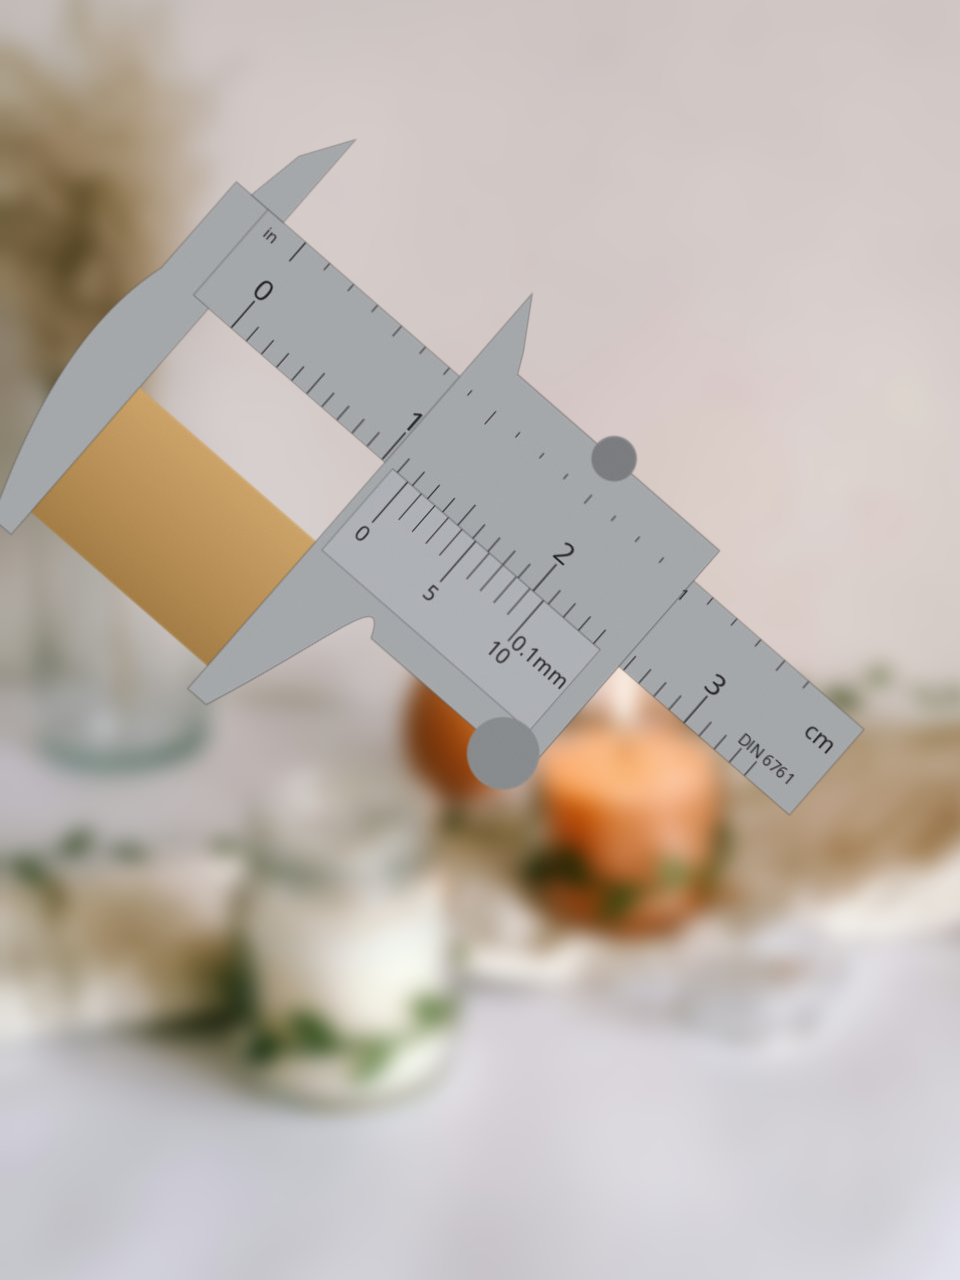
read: {"value": 11.7, "unit": "mm"}
